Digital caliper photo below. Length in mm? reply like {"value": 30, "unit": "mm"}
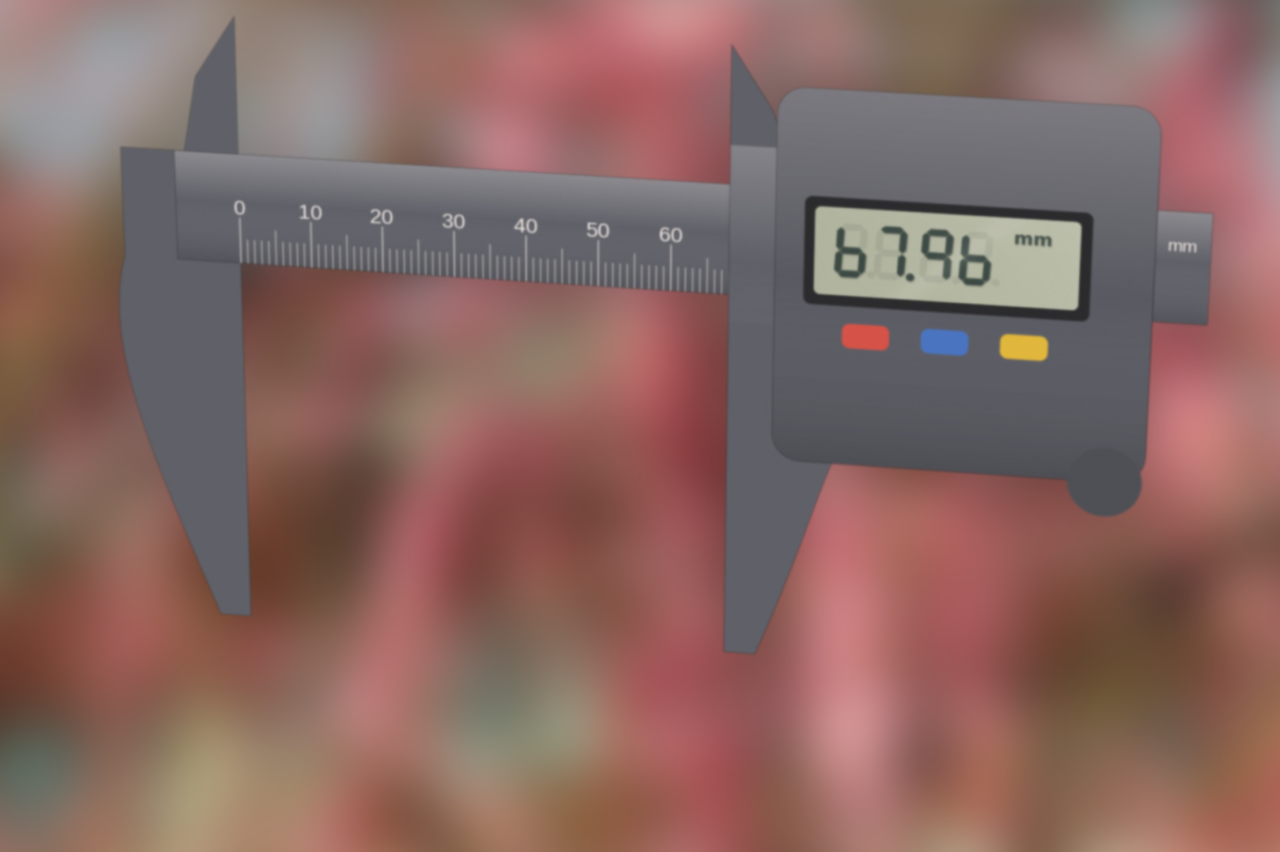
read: {"value": 67.96, "unit": "mm"}
